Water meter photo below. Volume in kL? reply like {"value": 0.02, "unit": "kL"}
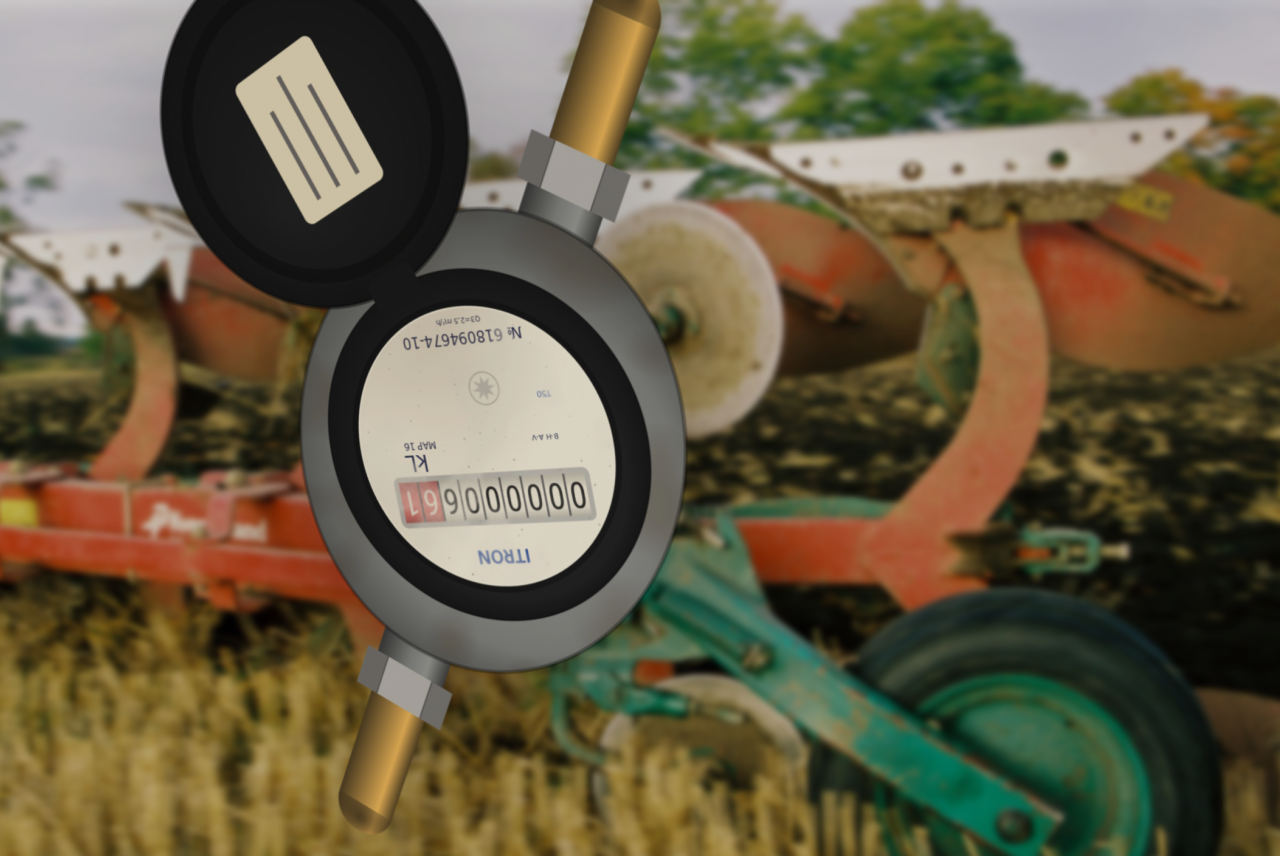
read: {"value": 6.61, "unit": "kL"}
